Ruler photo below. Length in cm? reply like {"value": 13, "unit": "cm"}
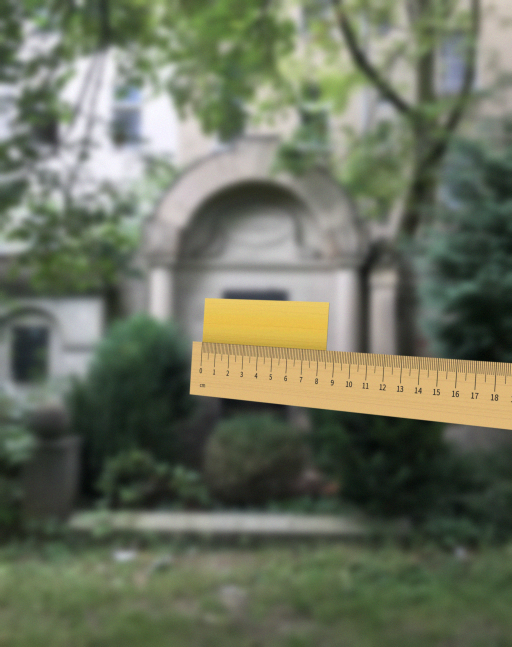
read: {"value": 8.5, "unit": "cm"}
